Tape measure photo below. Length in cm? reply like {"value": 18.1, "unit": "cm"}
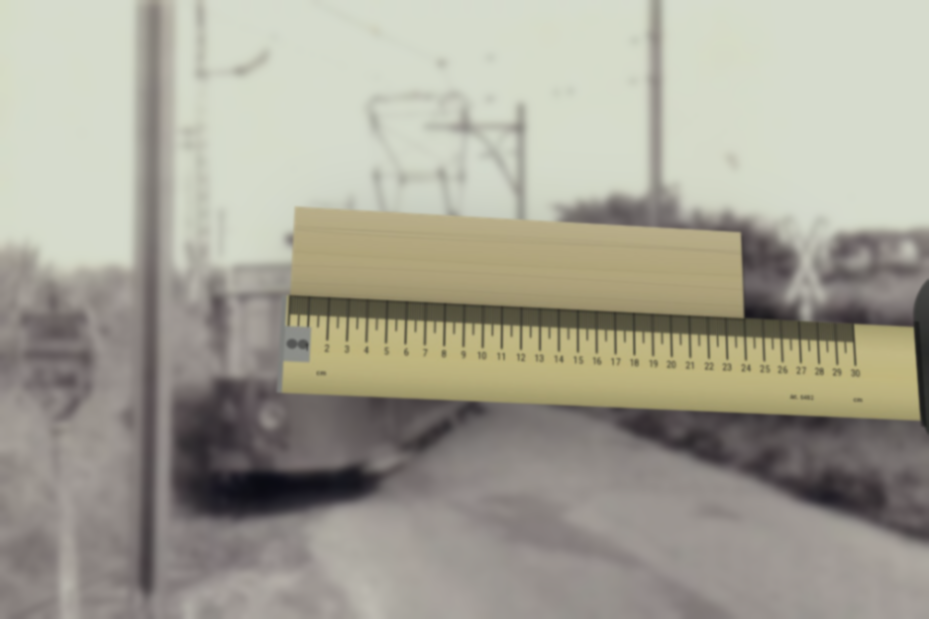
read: {"value": 24, "unit": "cm"}
